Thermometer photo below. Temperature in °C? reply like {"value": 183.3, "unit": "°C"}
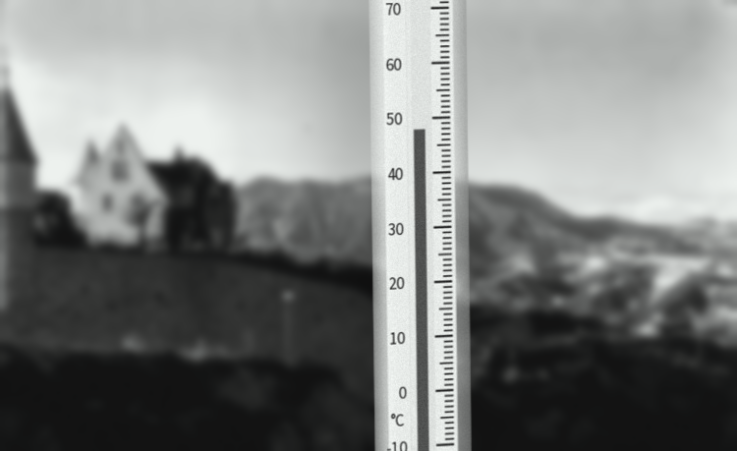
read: {"value": 48, "unit": "°C"}
